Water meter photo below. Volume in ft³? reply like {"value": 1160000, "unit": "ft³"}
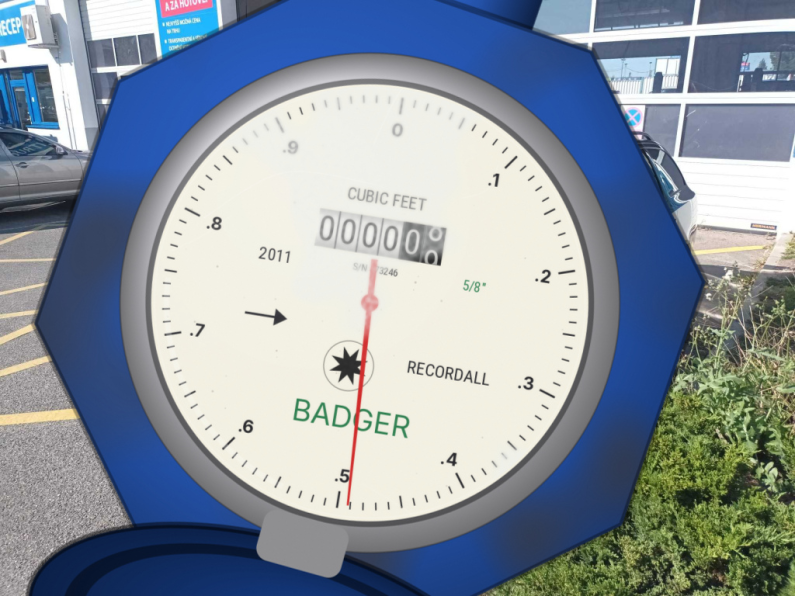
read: {"value": 8.49, "unit": "ft³"}
